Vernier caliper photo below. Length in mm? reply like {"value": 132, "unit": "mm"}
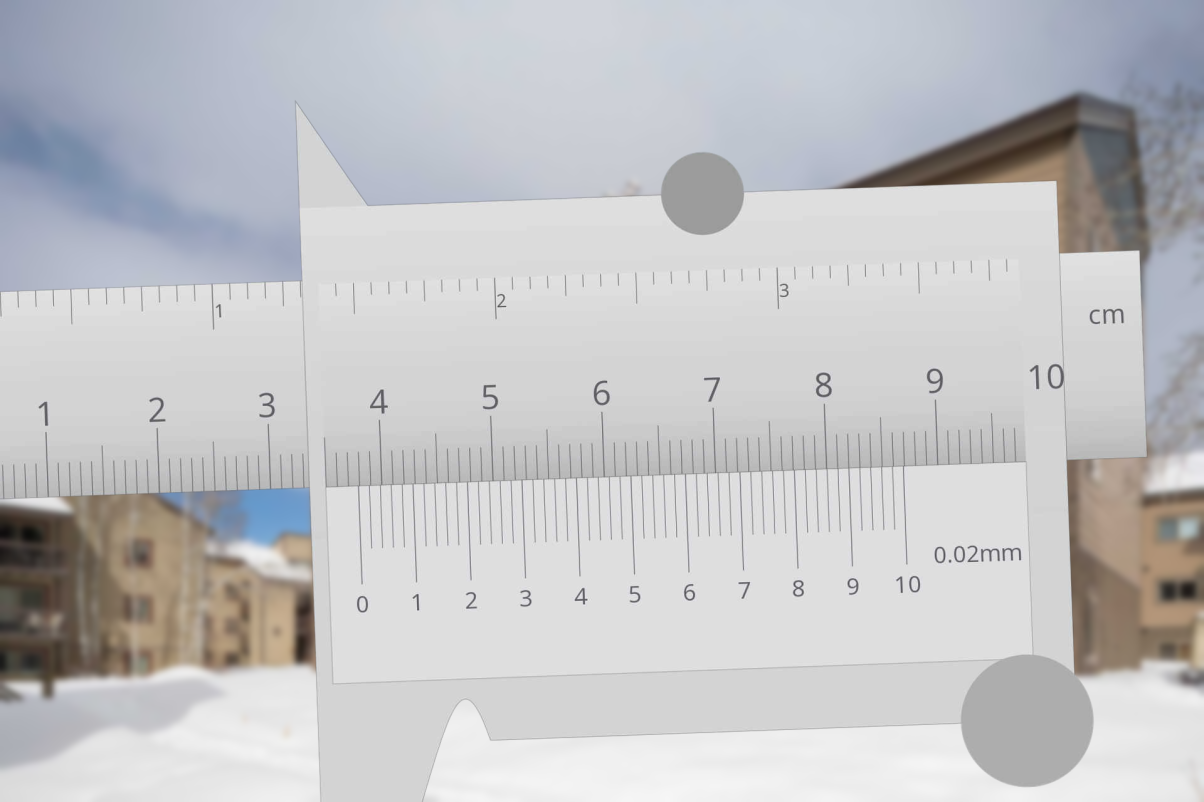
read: {"value": 37.9, "unit": "mm"}
